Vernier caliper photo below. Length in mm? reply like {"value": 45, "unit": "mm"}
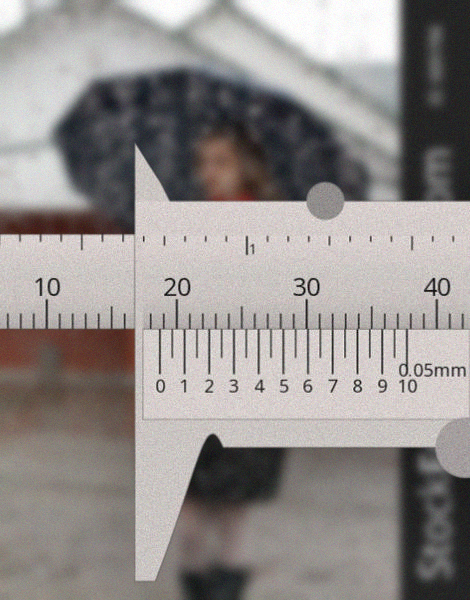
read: {"value": 18.7, "unit": "mm"}
